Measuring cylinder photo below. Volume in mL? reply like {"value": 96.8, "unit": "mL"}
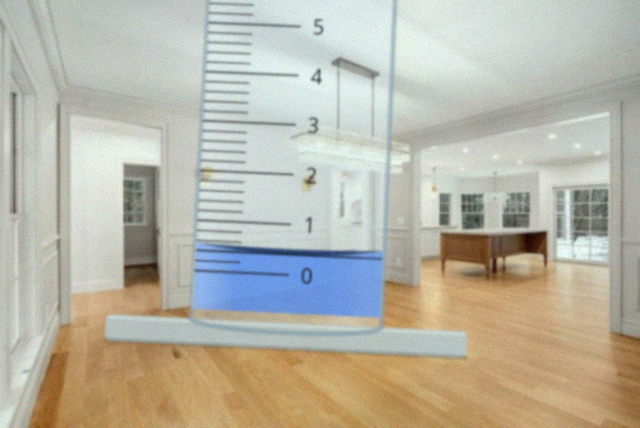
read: {"value": 0.4, "unit": "mL"}
